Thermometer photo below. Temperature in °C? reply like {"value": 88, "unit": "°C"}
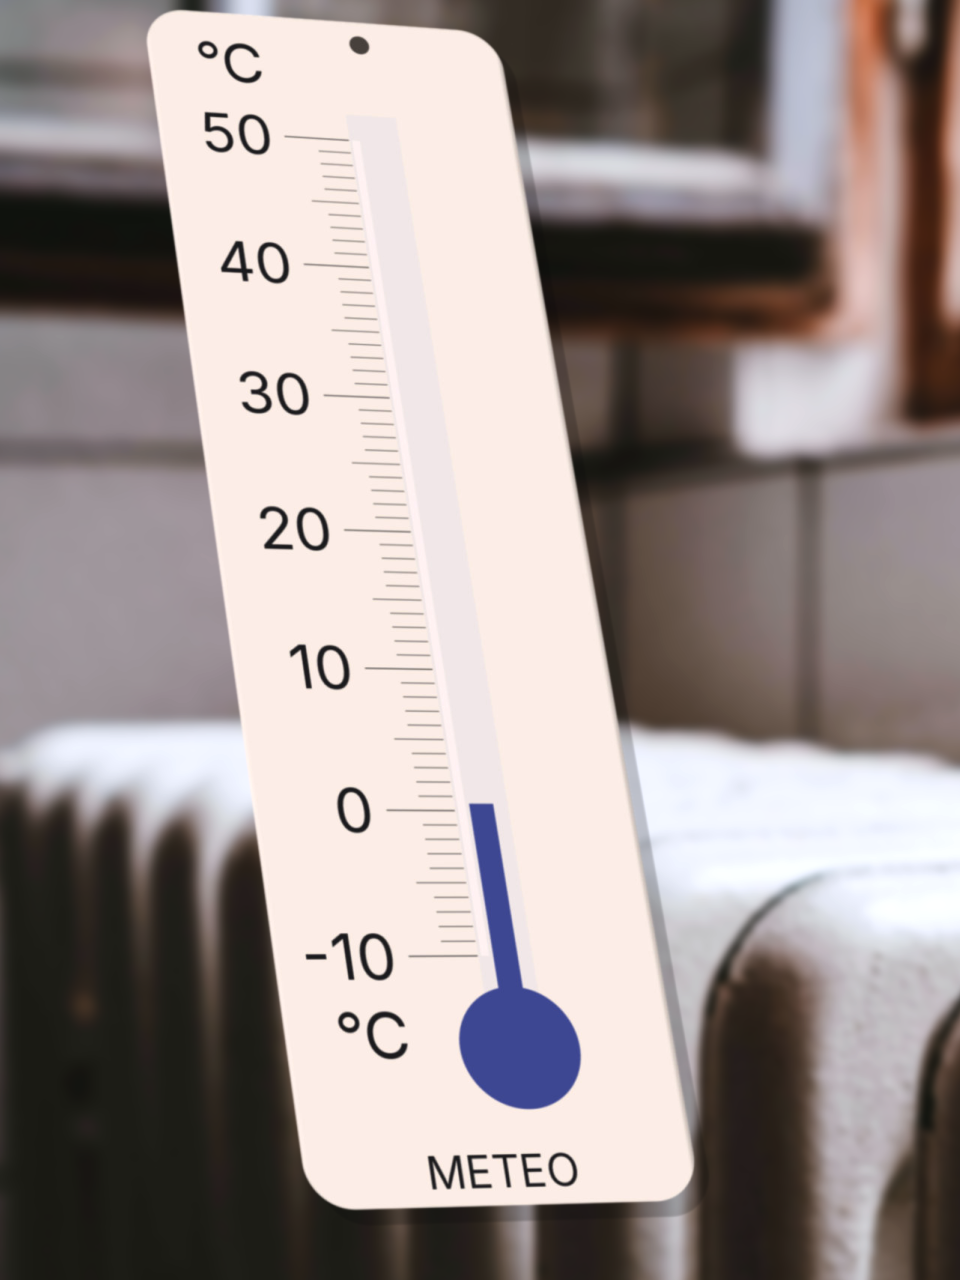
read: {"value": 0.5, "unit": "°C"}
